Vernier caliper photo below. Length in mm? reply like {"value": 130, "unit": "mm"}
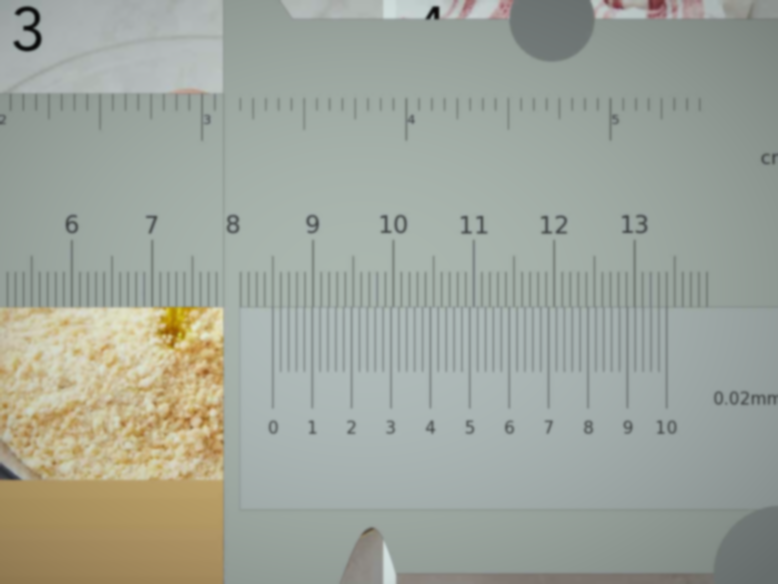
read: {"value": 85.0, "unit": "mm"}
